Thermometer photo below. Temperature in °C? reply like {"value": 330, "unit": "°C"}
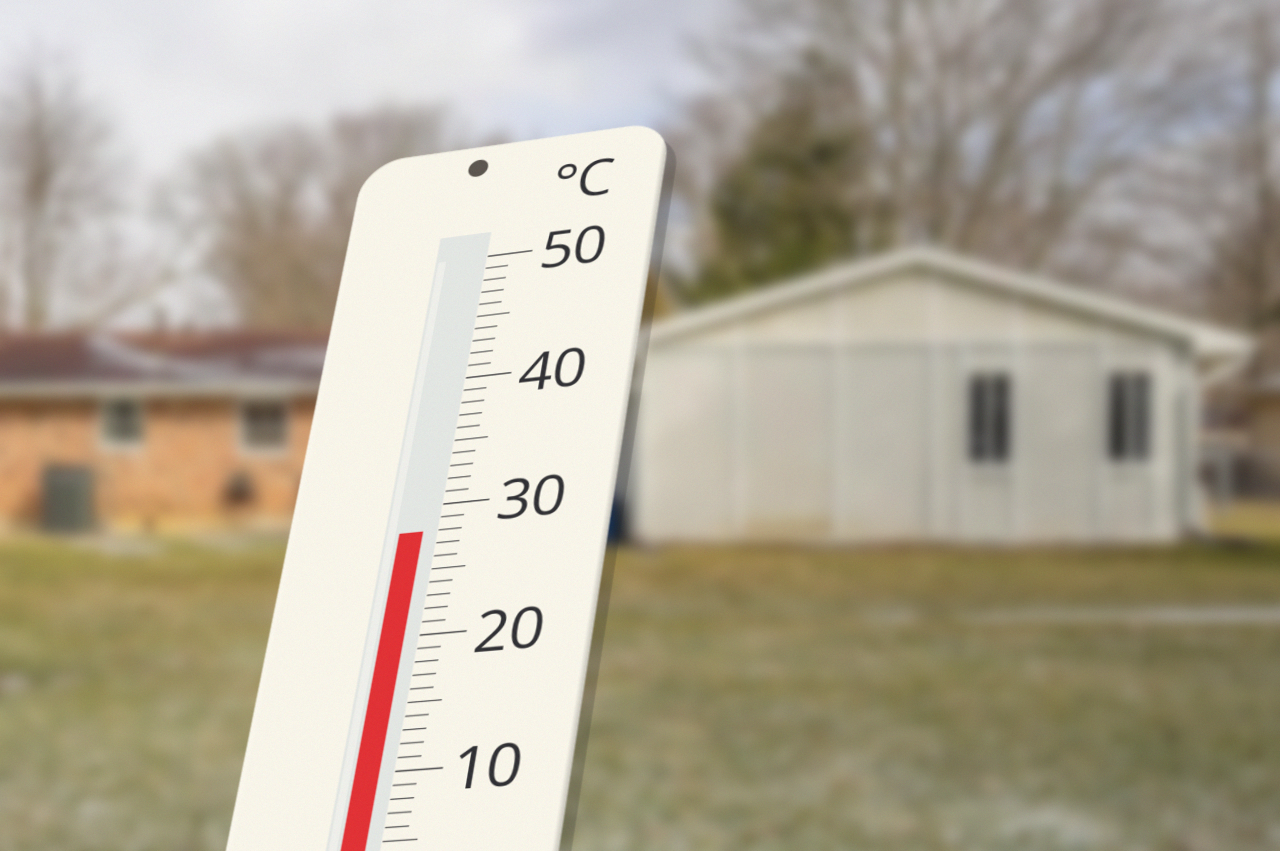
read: {"value": 28, "unit": "°C"}
